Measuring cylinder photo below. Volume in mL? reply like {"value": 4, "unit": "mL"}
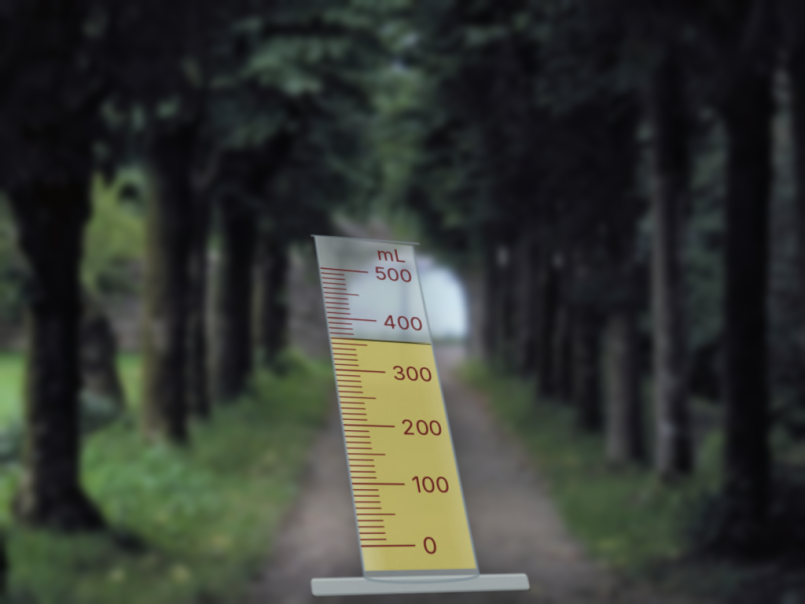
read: {"value": 360, "unit": "mL"}
